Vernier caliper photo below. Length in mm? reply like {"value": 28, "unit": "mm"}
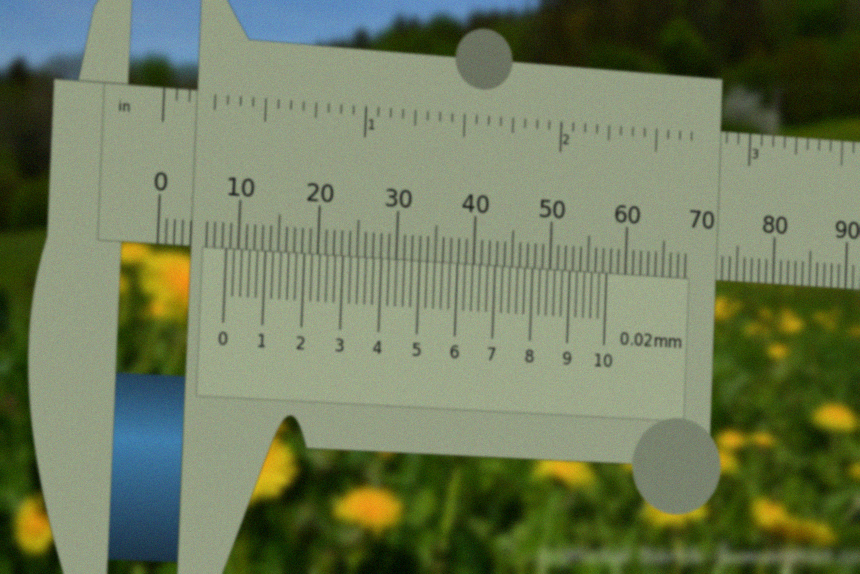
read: {"value": 8.5, "unit": "mm"}
